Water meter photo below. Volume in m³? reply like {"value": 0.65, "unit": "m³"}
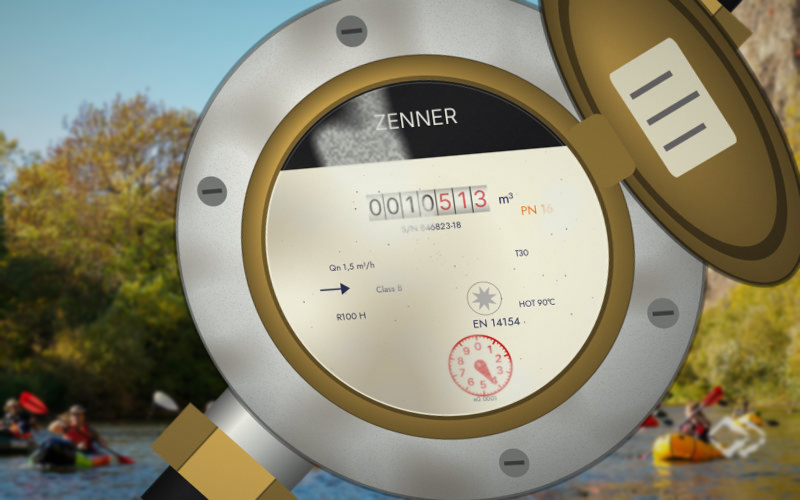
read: {"value": 10.5134, "unit": "m³"}
